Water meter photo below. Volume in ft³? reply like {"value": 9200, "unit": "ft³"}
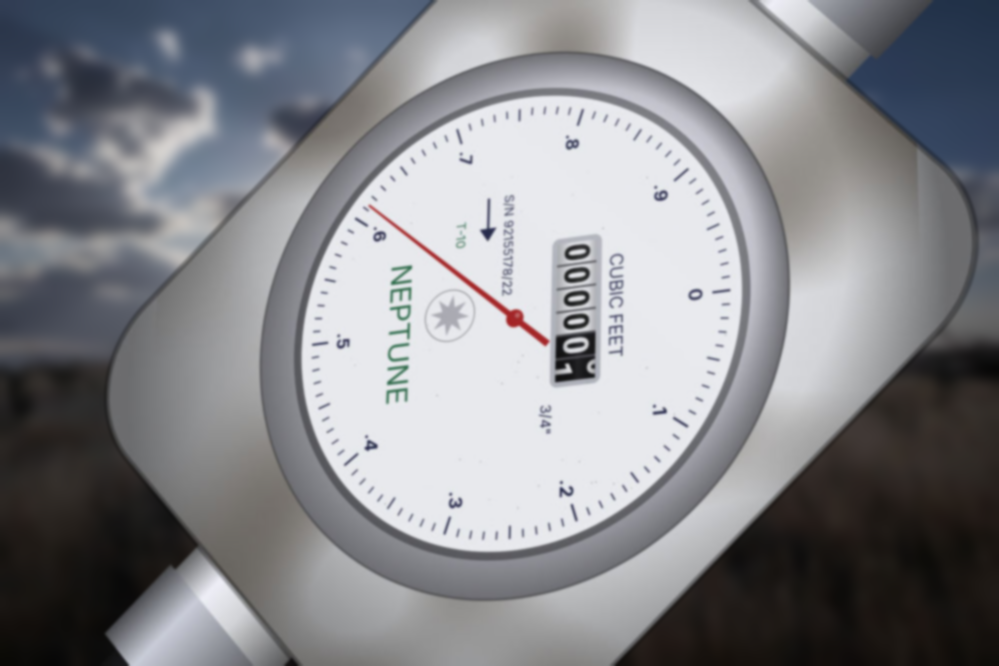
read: {"value": 0.61, "unit": "ft³"}
